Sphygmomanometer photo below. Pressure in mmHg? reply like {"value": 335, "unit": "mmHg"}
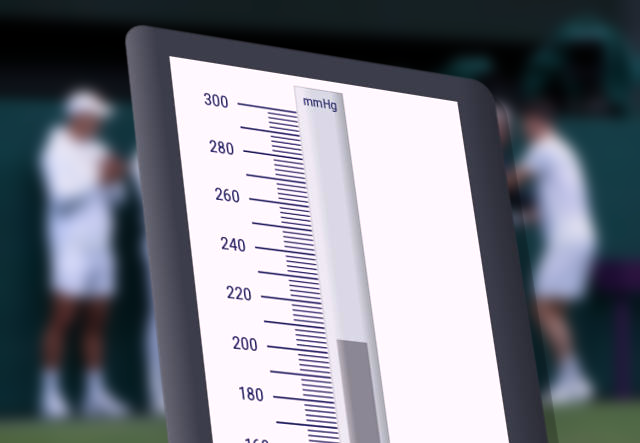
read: {"value": 206, "unit": "mmHg"}
